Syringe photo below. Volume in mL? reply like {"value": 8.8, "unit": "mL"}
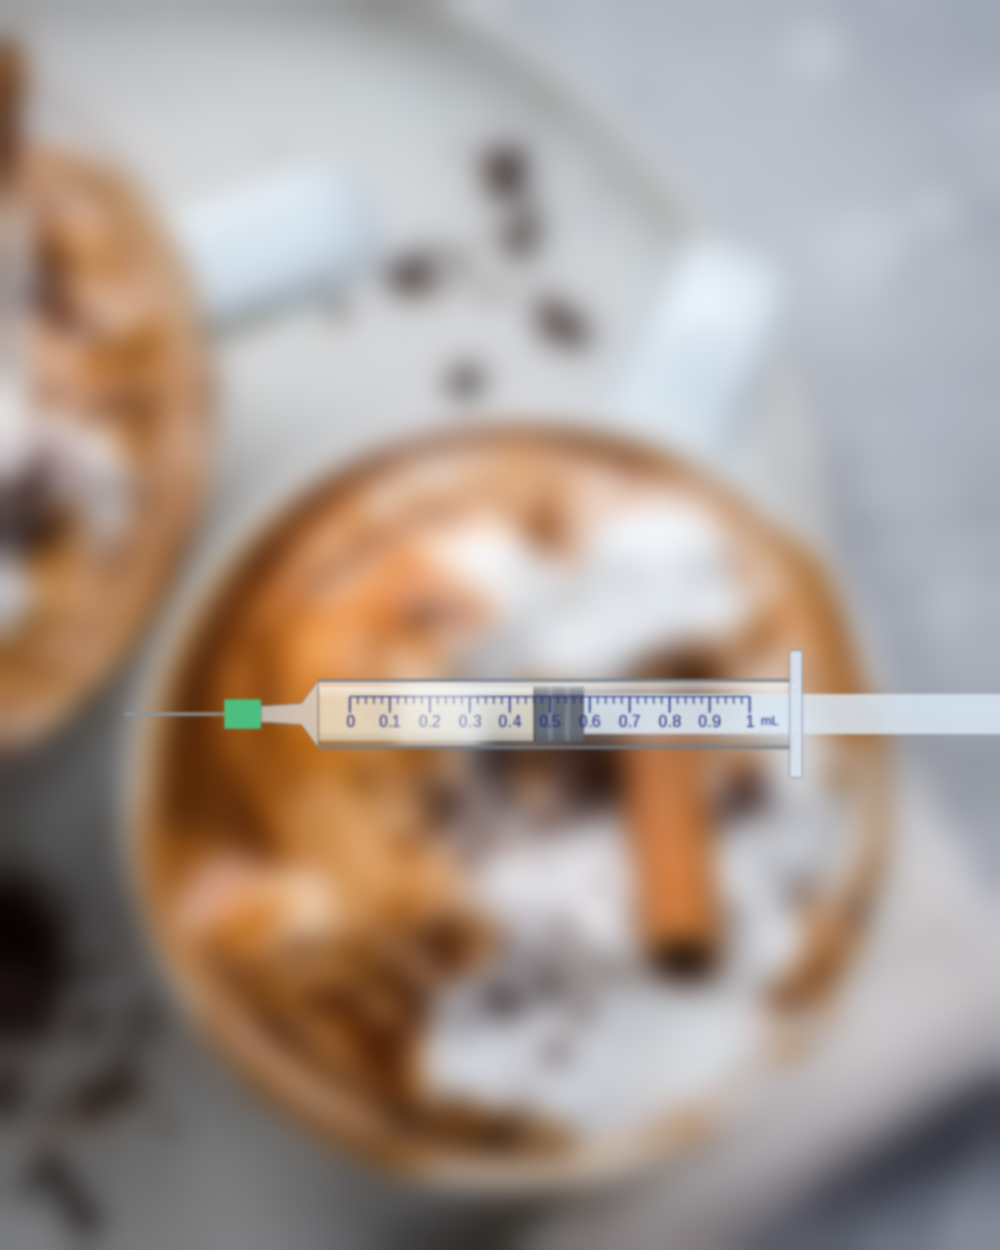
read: {"value": 0.46, "unit": "mL"}
